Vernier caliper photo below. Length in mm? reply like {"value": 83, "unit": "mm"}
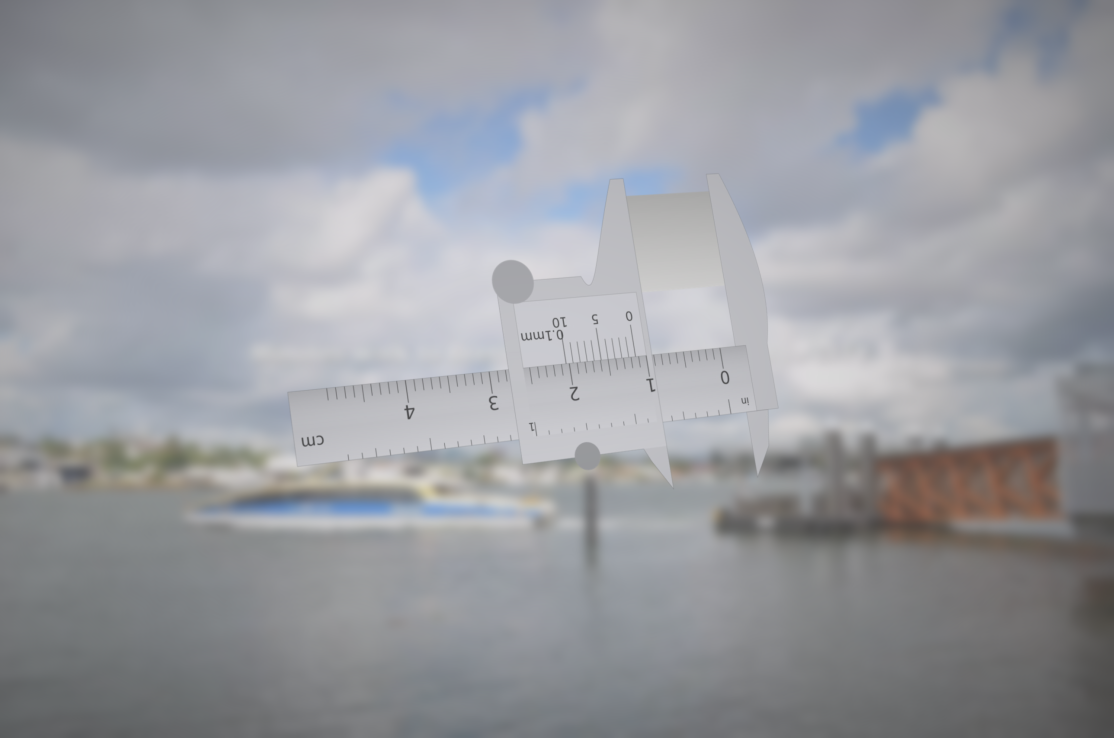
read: {"value": 11.4, "unit": "mm"}
